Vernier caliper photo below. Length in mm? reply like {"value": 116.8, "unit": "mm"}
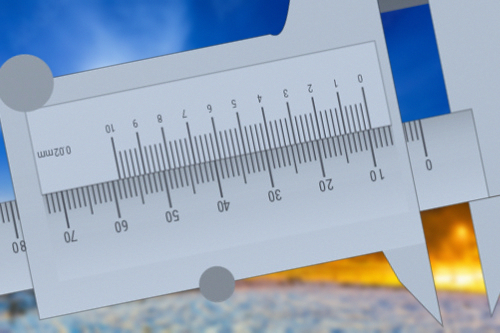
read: {"value": 9.5, "unit": "mm"}
